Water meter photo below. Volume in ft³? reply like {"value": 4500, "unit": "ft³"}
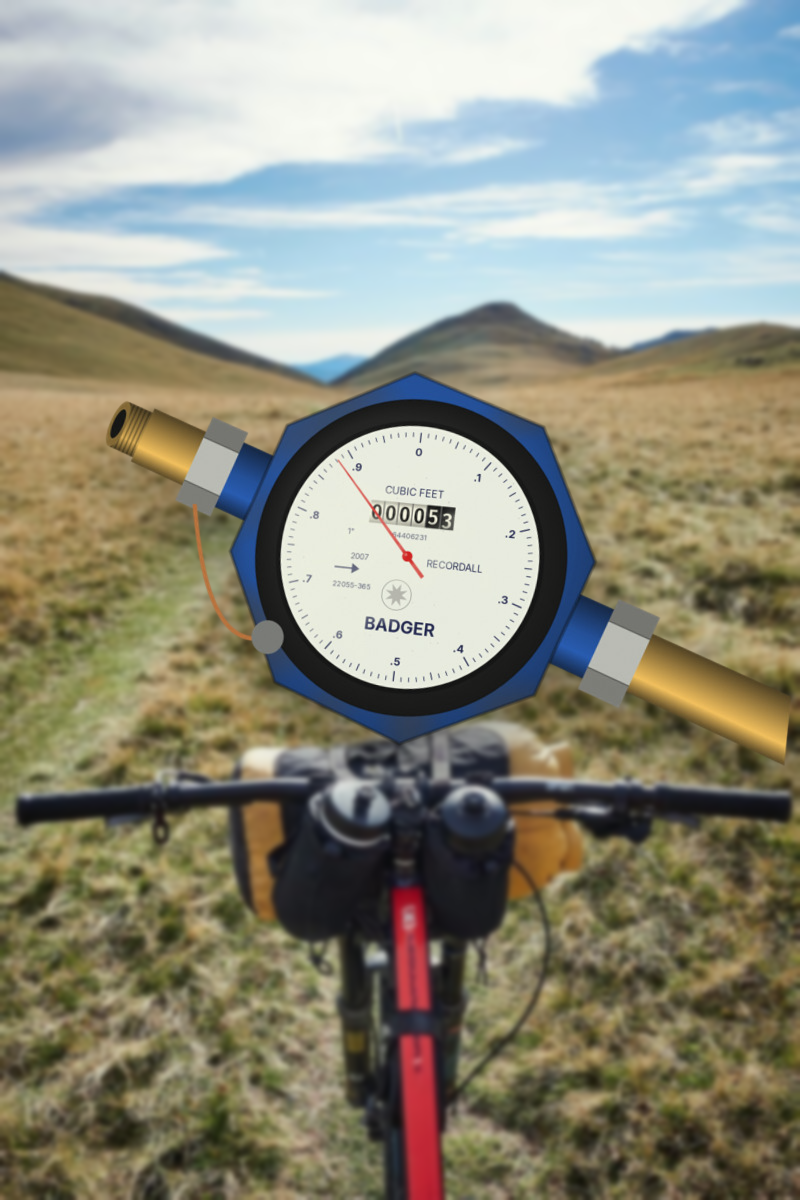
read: {"value": 52.88, "unit": "ft³"}
